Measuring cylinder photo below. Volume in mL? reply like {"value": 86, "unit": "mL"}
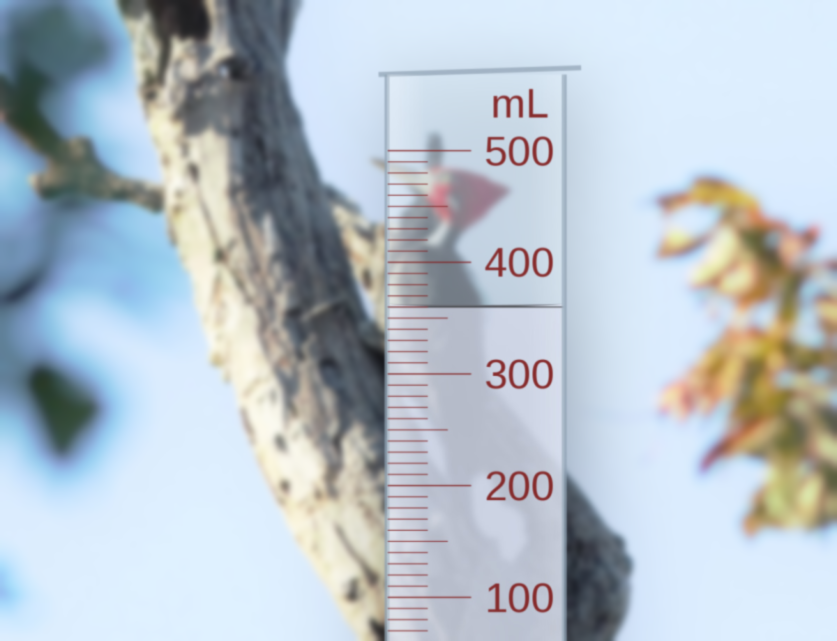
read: {"value": 360, "unit": "mL"}
